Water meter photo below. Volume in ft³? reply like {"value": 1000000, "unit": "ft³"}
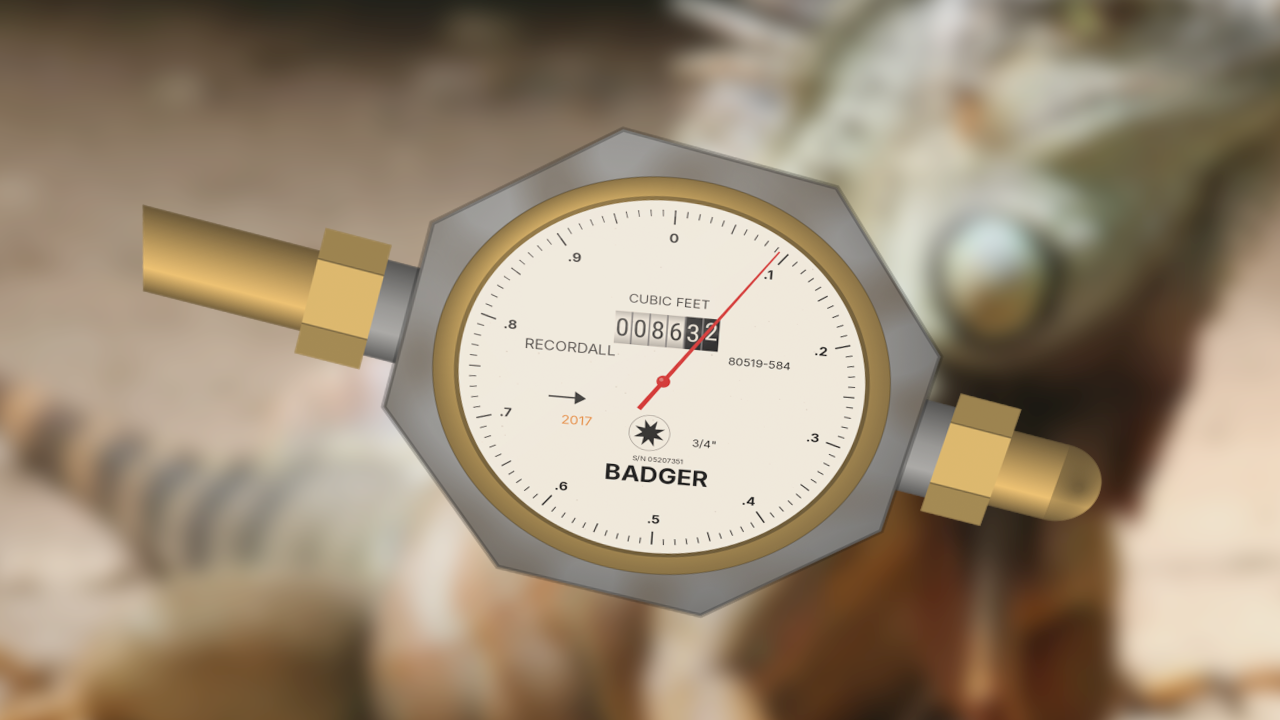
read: {"value": 8632.09, "unit": "ft³"}
